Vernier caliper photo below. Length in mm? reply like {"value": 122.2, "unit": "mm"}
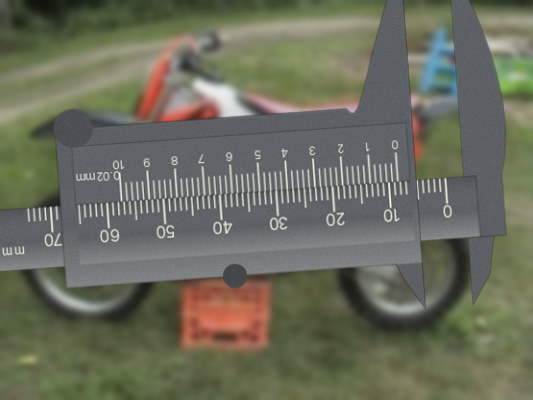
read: {"value": 8.4, "unit": "mm"}
